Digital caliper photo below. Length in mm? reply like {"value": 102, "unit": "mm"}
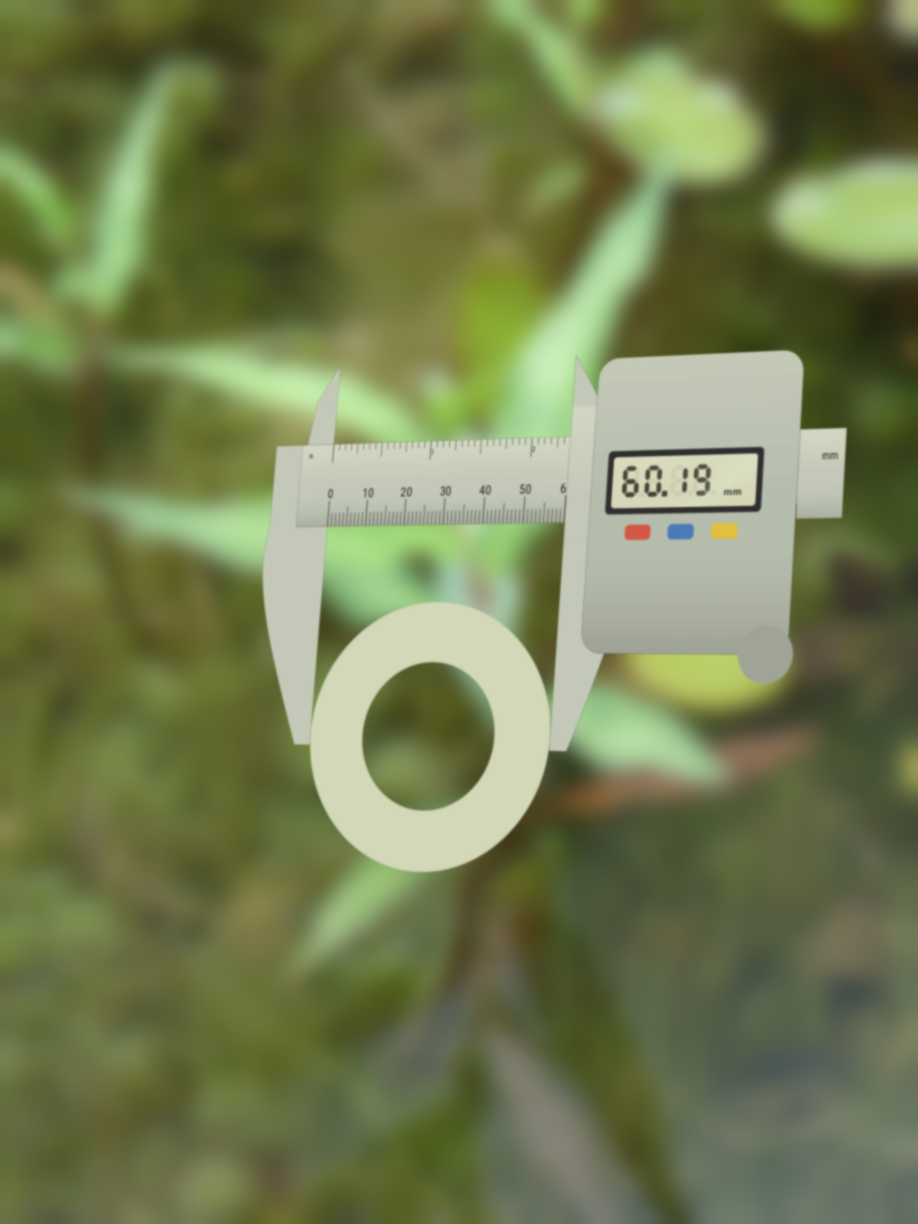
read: {"value": 60.19, "unit": "mm"}
